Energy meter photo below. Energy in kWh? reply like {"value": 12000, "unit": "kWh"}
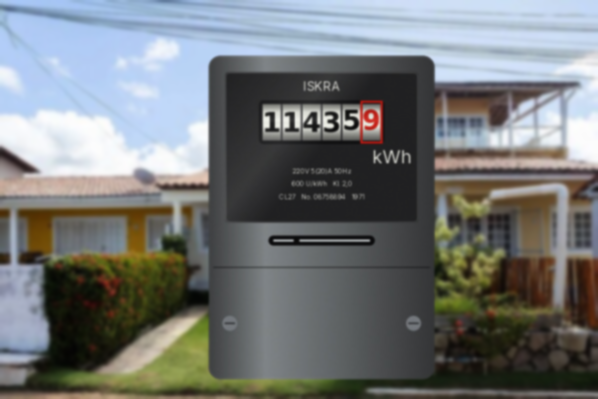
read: {"value": 11435.9, "unit": "kWh"}
